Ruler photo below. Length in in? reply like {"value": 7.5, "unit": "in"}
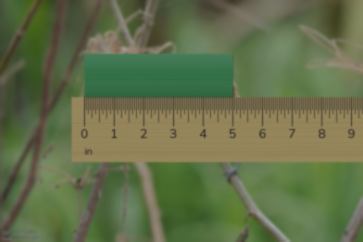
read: {"value": 5, "unit": "in"}
